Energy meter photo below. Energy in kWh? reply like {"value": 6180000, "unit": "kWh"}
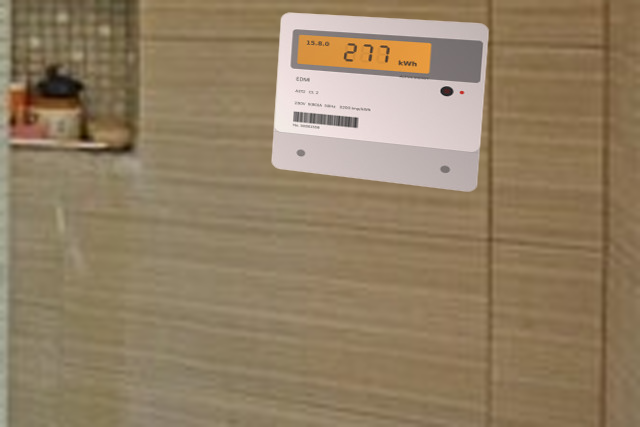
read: {"value": 277, "unit": "kWh"}
